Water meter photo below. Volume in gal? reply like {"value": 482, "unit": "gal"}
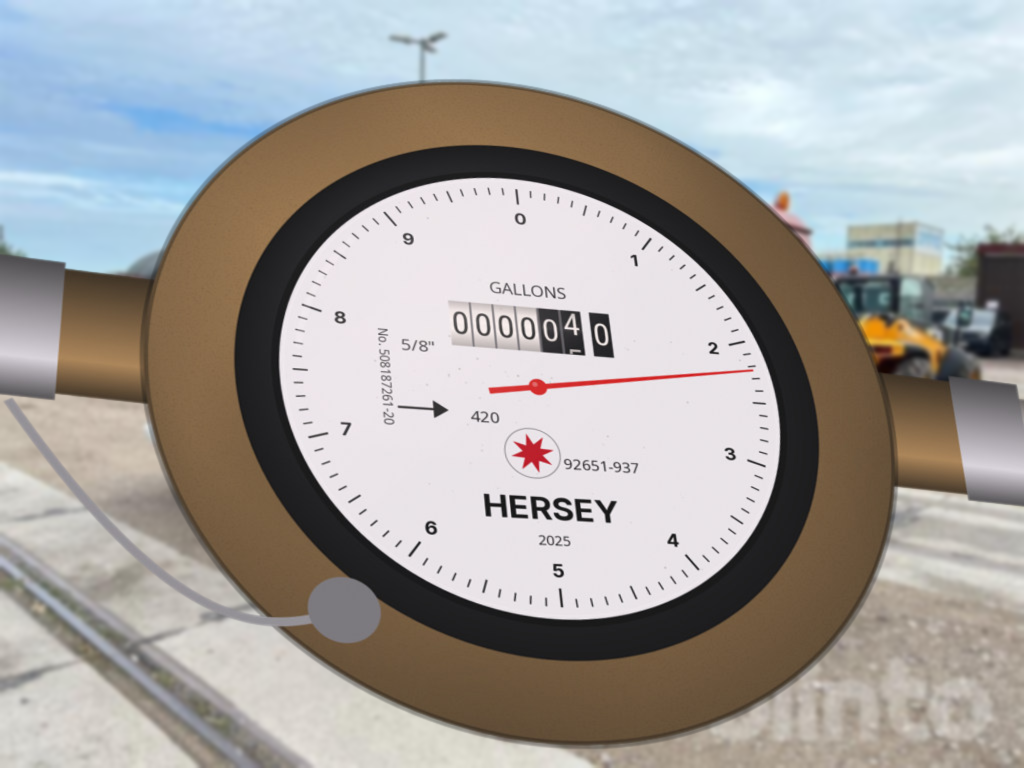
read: {"value": 42.2, "unit": "gal"}
